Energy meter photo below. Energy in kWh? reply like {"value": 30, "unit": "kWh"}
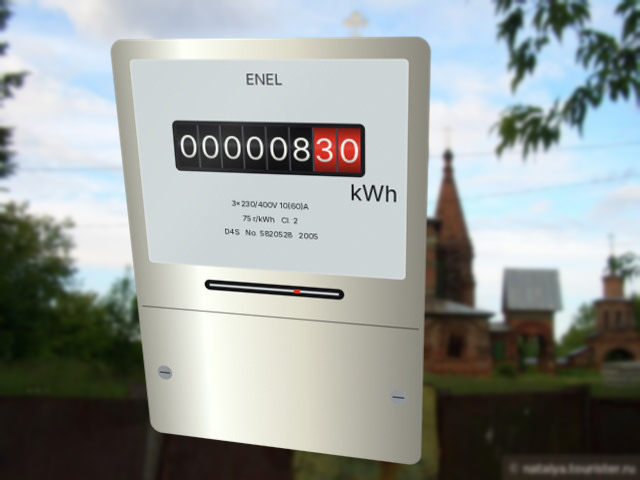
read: {"value": 8.30, "unit": "kWh"}
